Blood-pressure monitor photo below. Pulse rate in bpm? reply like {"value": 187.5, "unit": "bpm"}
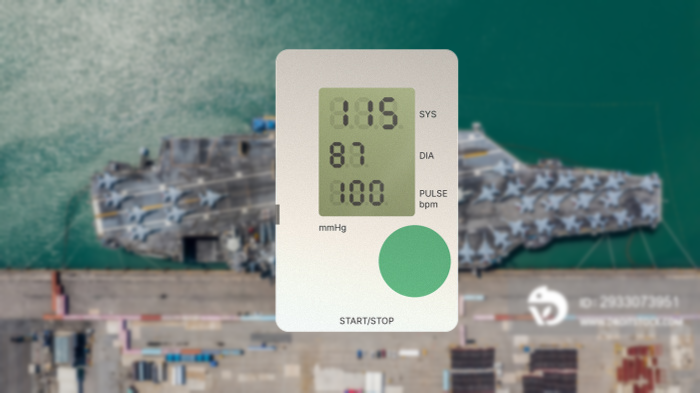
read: {"value": 100, "unit": "bpm"}
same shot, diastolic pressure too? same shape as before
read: {"value": 87, "unit": "mmHg"}
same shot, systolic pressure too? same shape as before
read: {"value": 115, "unit": "mmHg"}
